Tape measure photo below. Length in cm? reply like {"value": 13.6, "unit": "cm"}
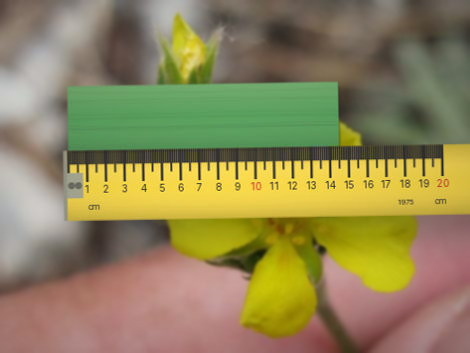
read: {"value": 14.5, "unit": "cm"}
